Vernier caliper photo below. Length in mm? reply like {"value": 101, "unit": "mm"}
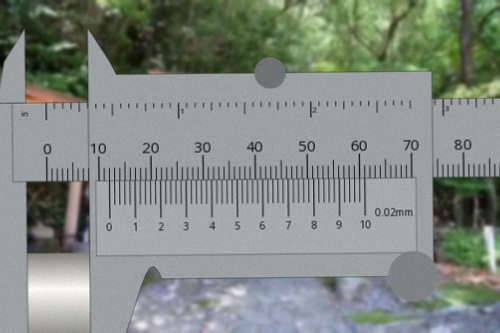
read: {"value": 12.0, "unit": "mm"}
